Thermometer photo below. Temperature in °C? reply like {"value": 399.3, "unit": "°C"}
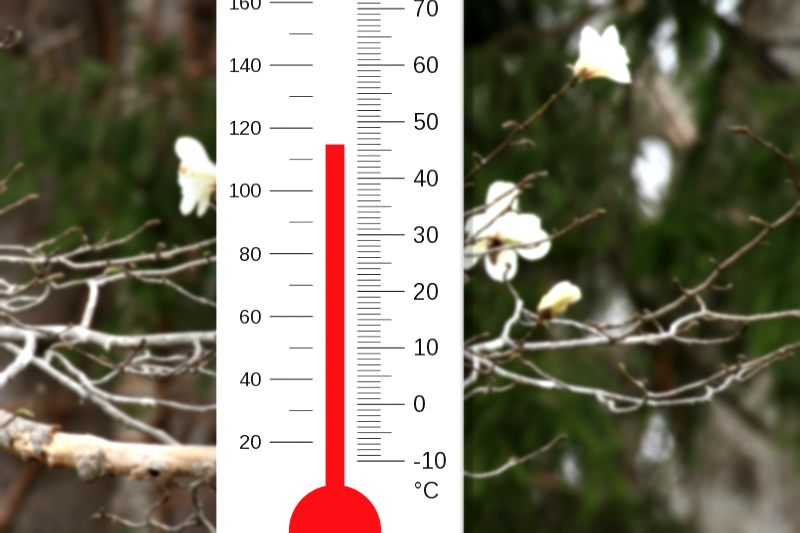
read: {"value": 46, "unit": "°C"}
